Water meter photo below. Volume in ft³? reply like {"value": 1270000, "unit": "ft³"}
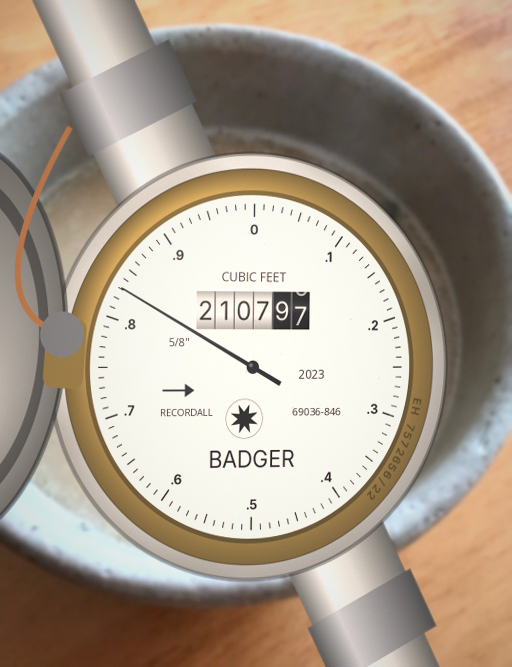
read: {"value": 210796.83, "unit": "ft³"}
